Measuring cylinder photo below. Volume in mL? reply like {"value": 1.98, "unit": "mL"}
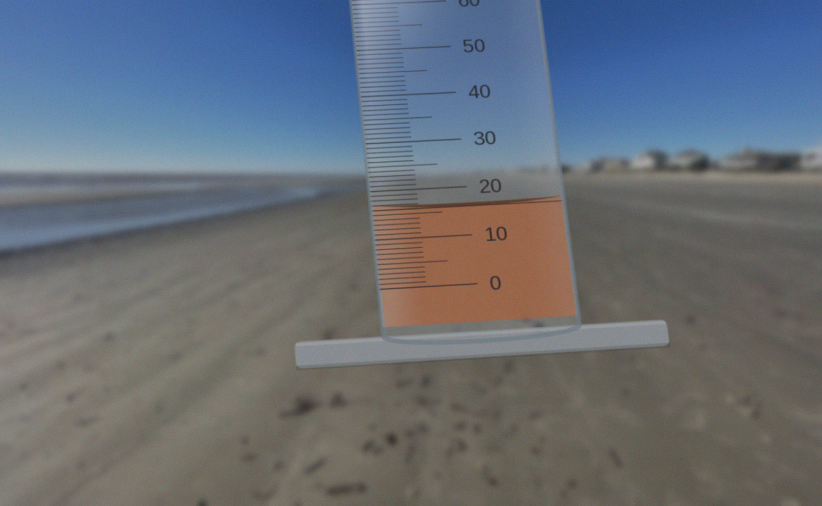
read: {"value": 16, "unit": "mL"}
